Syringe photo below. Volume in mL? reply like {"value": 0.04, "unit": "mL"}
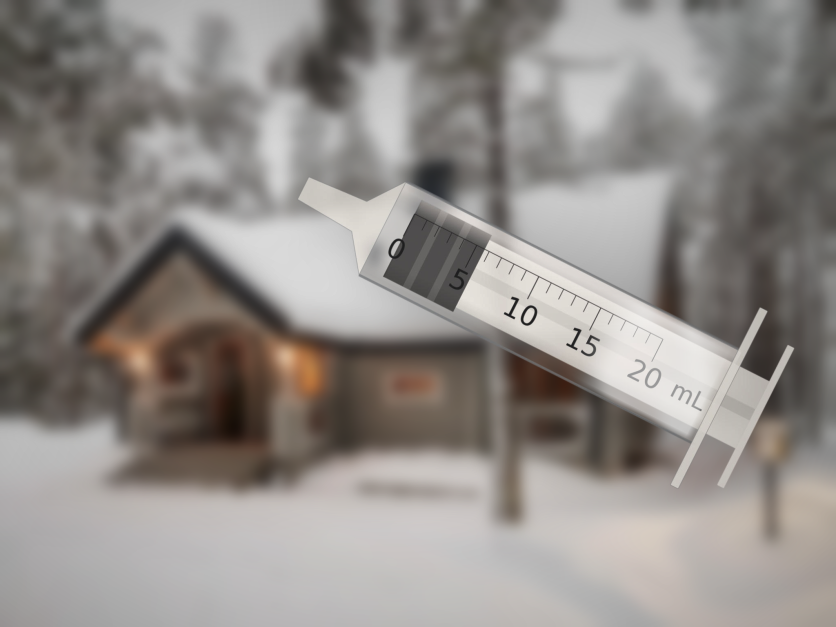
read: {"value": 0, "unit": "mL"}
